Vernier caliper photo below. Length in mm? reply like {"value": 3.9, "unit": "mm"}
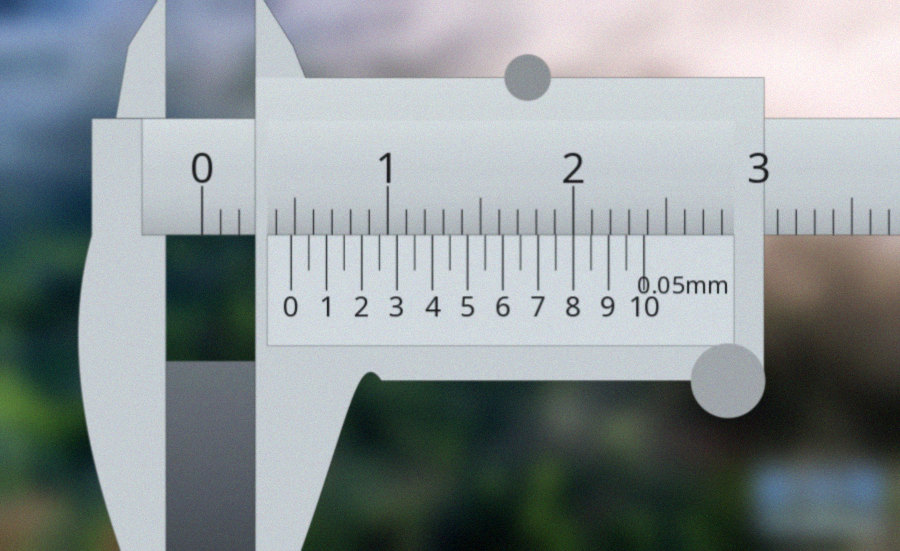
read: {"value": 4.8, "unit": "mm"}
